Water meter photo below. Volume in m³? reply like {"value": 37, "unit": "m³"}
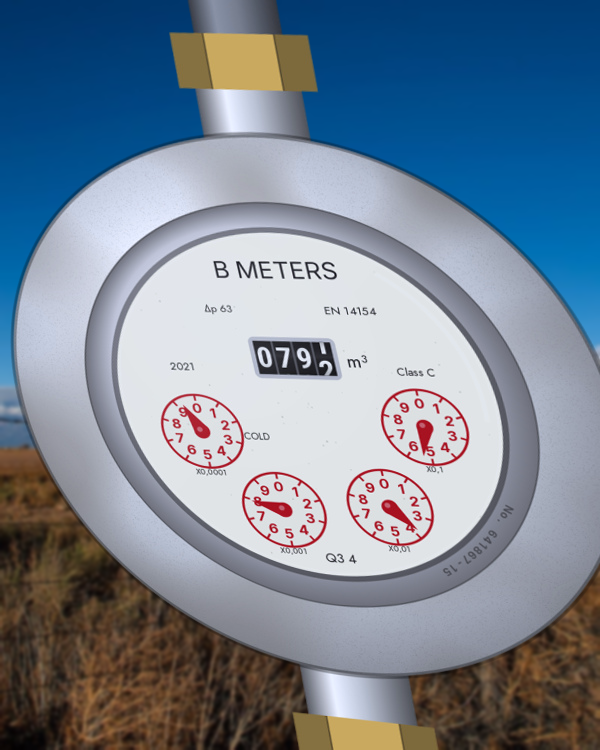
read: {"value": 791.5379, "unit": "m³"}
